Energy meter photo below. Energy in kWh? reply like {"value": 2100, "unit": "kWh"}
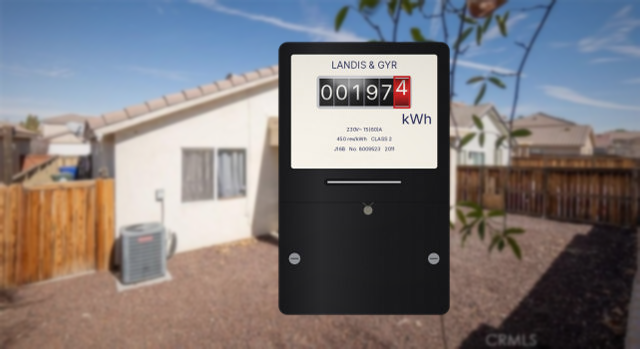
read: {"value": 197.4, "unit": "kWh"}
